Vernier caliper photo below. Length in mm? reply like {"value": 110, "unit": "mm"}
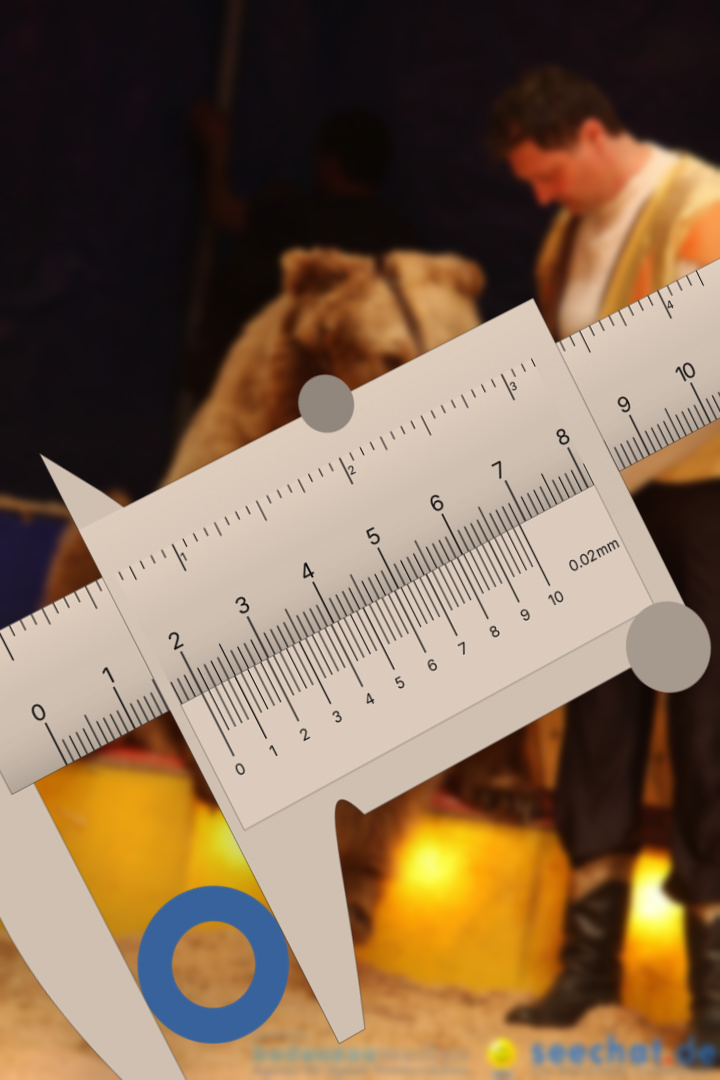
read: {"value": 20.0, "unit": "mm"}
